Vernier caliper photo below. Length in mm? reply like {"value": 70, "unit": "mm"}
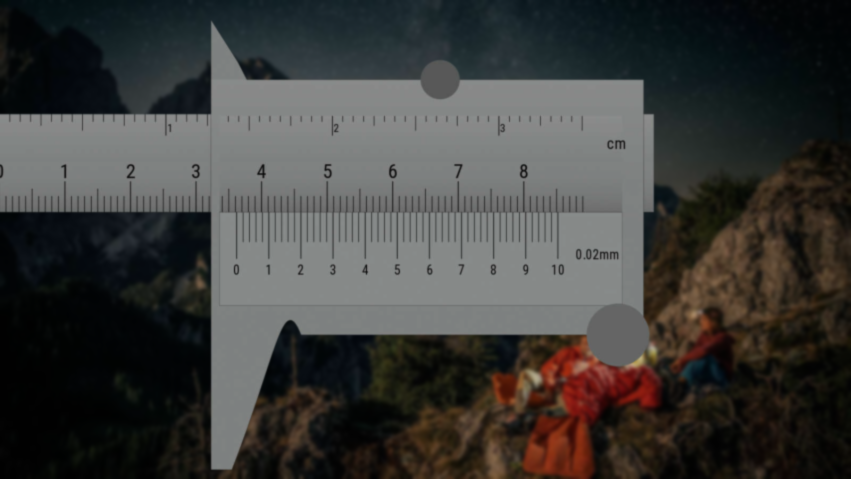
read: {"value": 36.2, "unit": "mm"}
